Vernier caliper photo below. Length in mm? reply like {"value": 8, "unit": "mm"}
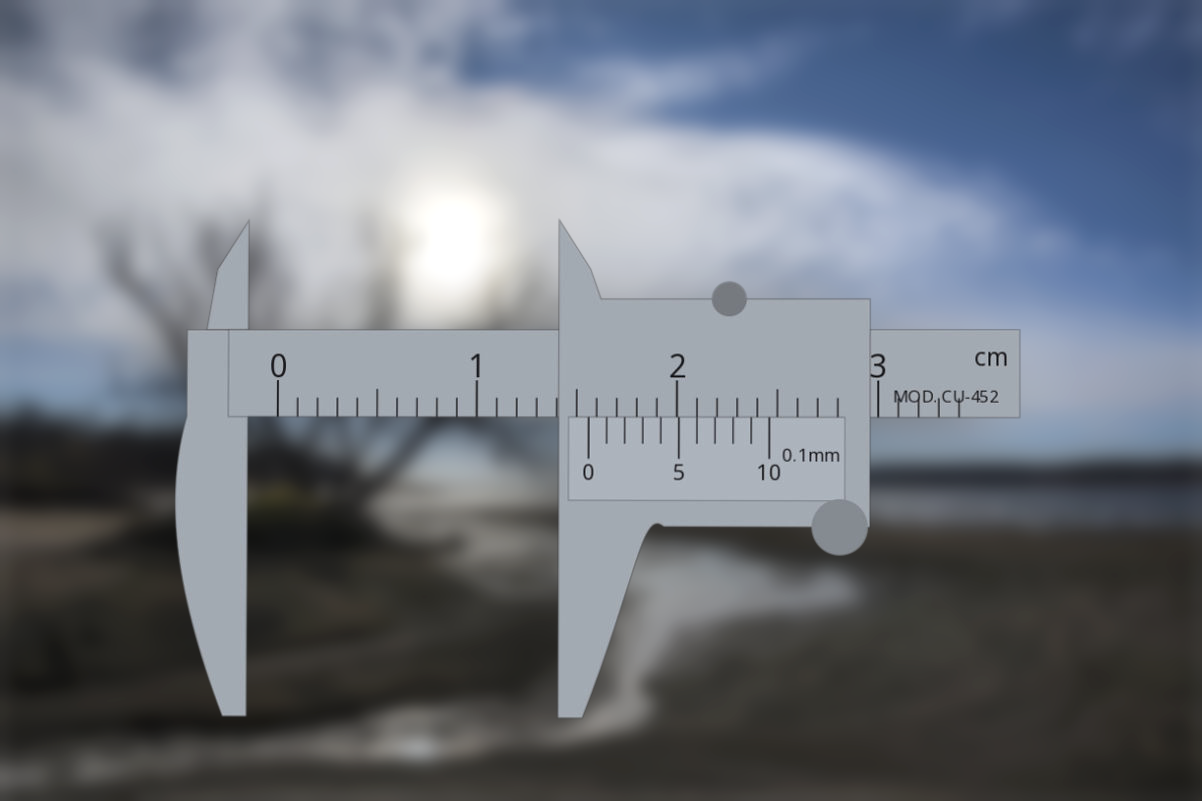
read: {"value": 15.6, "unit": "mm"}
